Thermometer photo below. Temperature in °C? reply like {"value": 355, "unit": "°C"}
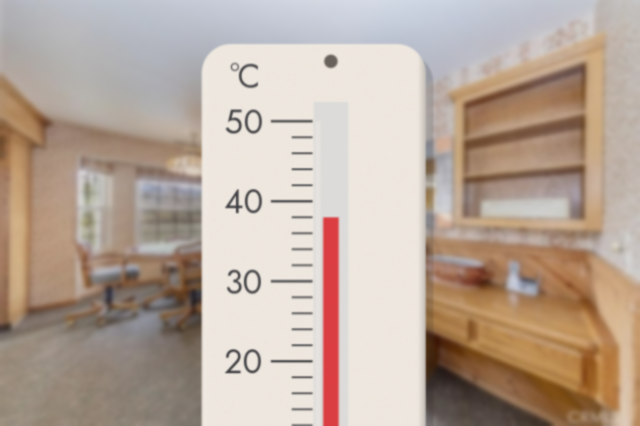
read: {"value": 38, "unit": "°C"}
